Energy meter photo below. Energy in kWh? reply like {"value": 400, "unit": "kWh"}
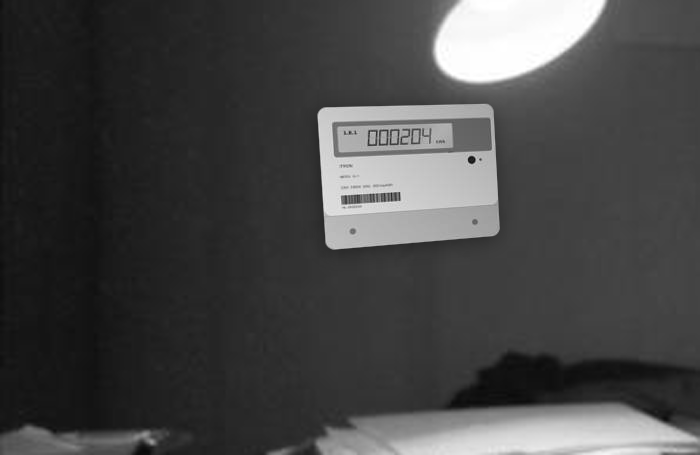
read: {"value": 204, "unit": "kWh"}
